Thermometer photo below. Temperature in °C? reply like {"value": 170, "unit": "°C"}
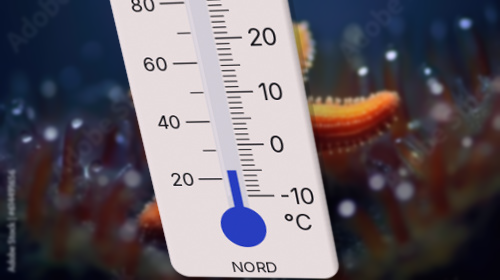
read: {"value": -5, "unit": "°C"}
